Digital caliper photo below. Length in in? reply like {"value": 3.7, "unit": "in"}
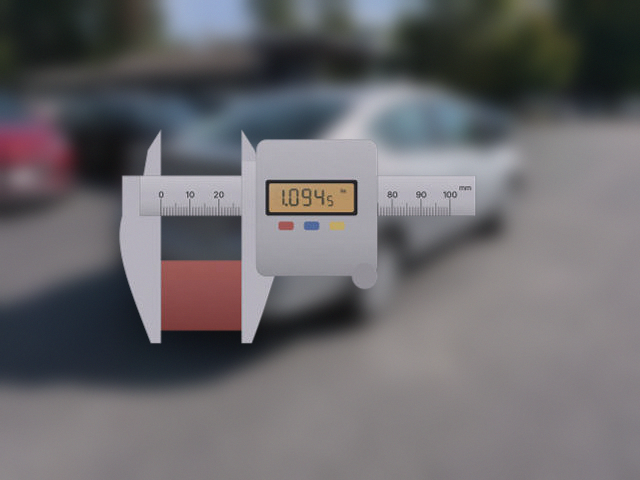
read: {"value": 1.0945, "unit": "in"}
